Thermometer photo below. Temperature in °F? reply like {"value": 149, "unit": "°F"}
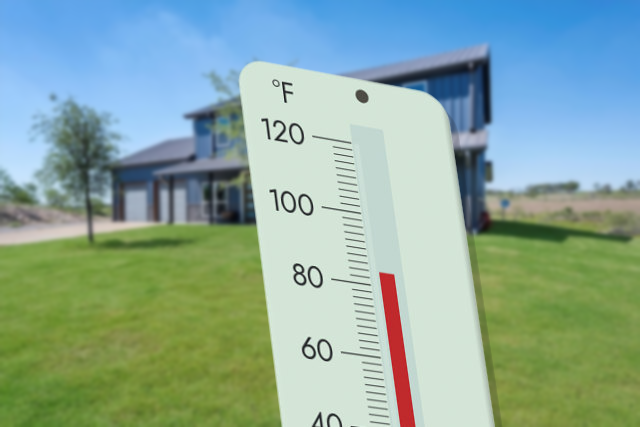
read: {"value": 84, "unit": "°F"}
